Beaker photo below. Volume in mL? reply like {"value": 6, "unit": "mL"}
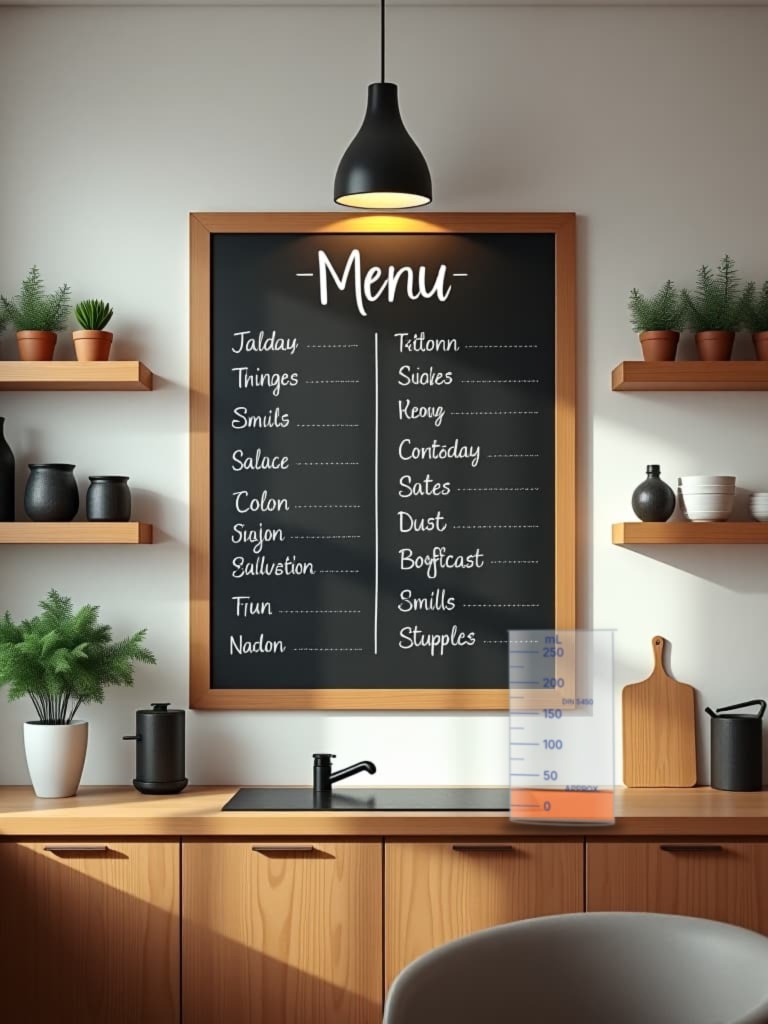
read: {"value": 25, "unit": "mL"}
